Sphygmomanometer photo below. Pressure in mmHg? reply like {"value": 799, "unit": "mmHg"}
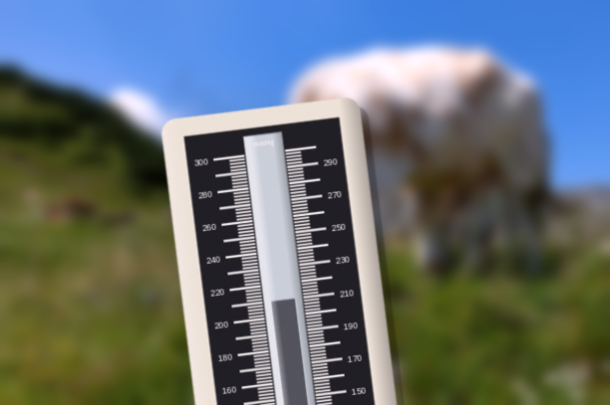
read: {"value": 210, "unit": "mmHg"}
